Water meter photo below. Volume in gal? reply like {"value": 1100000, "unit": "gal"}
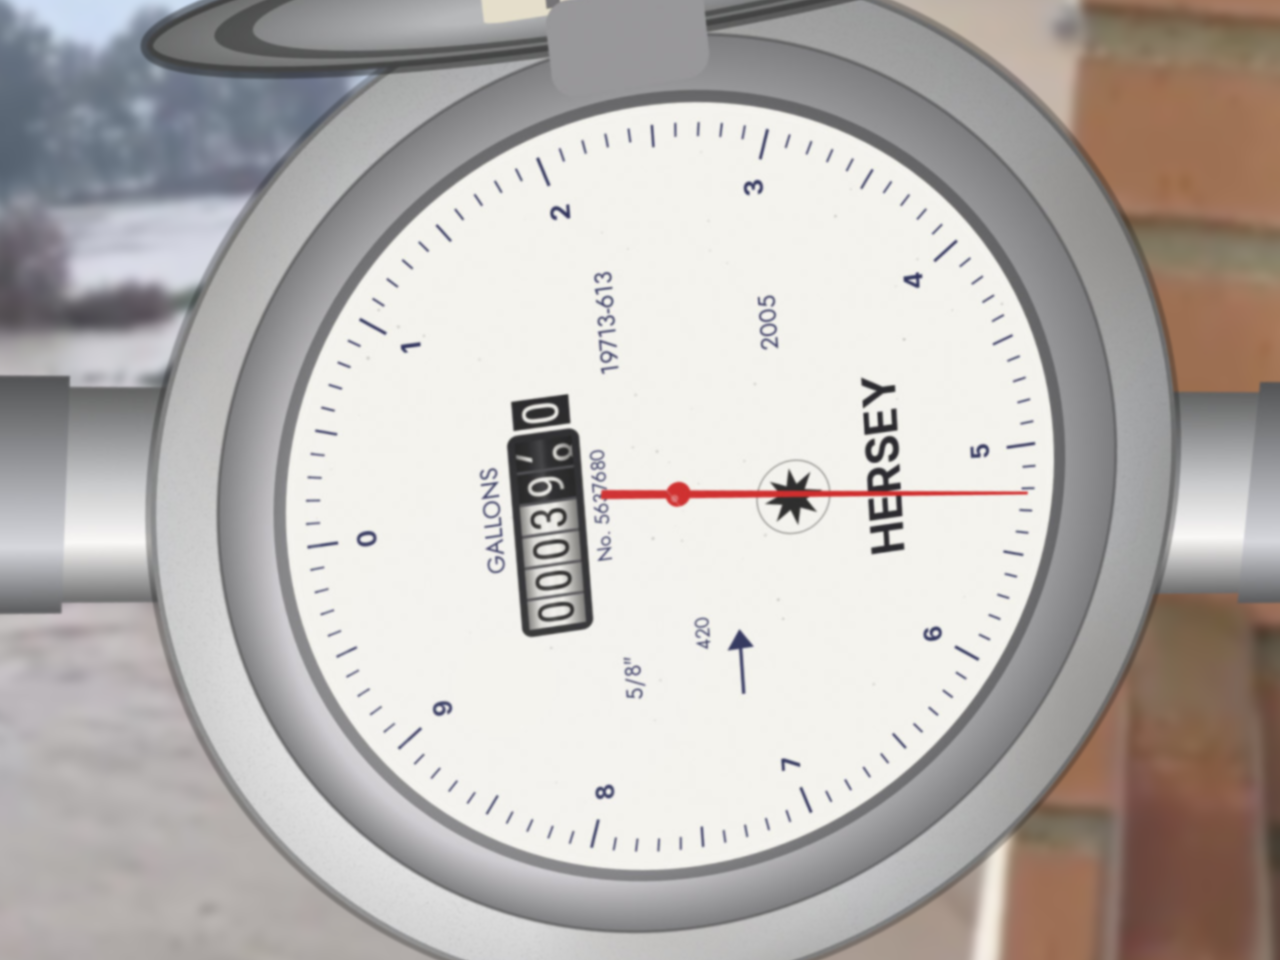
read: {"value": 3975.2, "unit": "gal"}
